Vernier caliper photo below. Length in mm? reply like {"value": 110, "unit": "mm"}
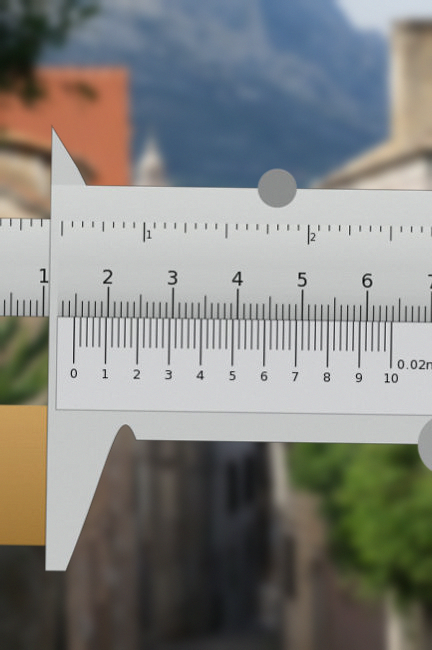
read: {"value": 14.8, "unit": "mm"}
